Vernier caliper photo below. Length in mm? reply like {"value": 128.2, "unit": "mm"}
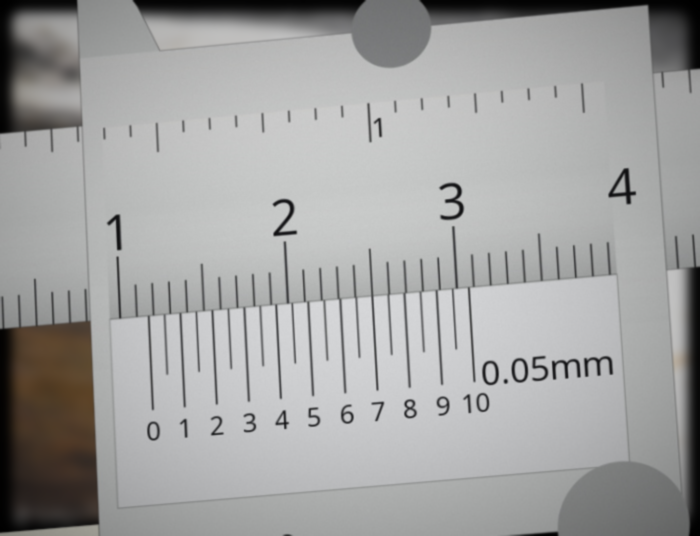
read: {"value": 11.7, "unit": "mm"}
